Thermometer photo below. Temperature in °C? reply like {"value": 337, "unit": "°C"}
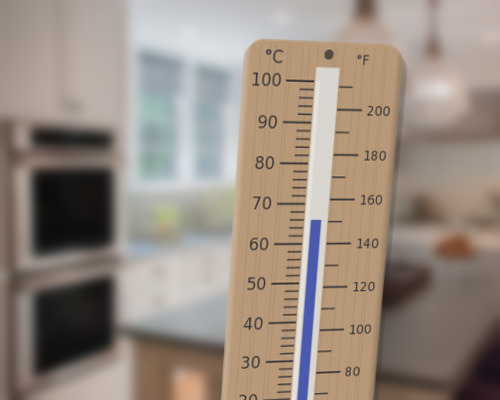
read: {"value": 66, "unit": "°C"}
